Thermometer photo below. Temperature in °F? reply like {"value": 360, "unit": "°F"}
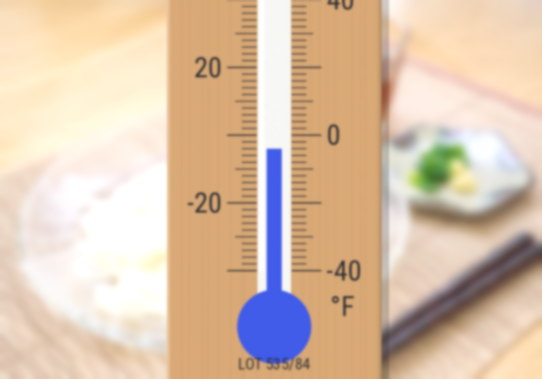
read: {"value": -4, "unit": "°F"}
